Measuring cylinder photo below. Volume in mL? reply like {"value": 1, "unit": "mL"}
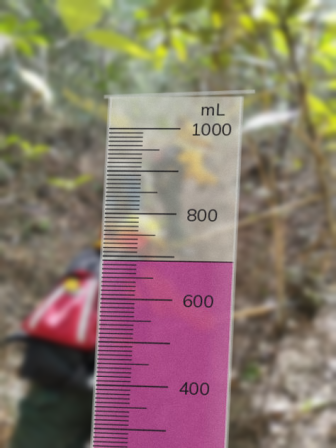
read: {"value": 690, "unit": "mL"}
